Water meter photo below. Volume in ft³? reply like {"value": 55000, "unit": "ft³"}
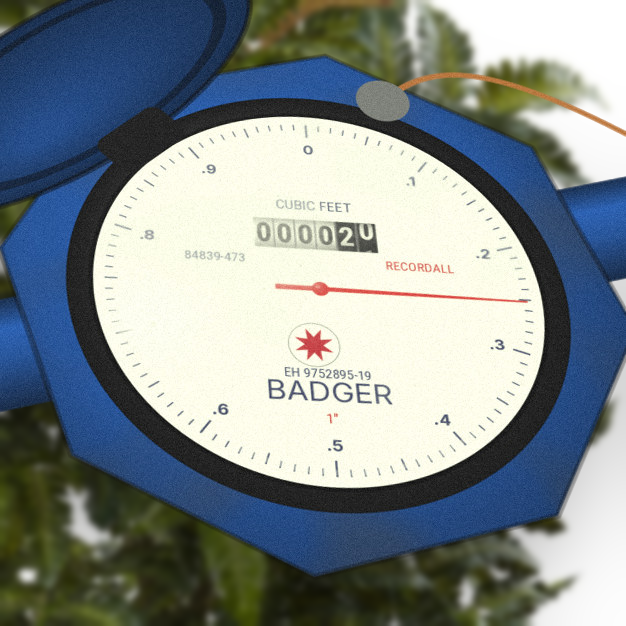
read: {"value": 20.25, "unit": "ft³"}
